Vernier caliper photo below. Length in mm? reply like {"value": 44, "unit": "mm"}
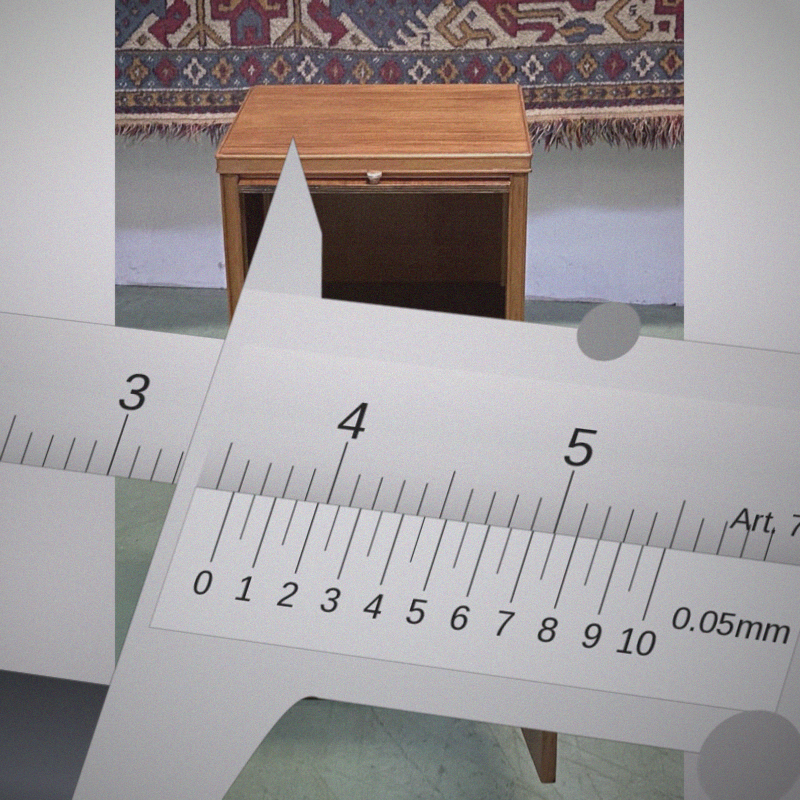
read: {"value": 35.8, "unit": "mm"}
